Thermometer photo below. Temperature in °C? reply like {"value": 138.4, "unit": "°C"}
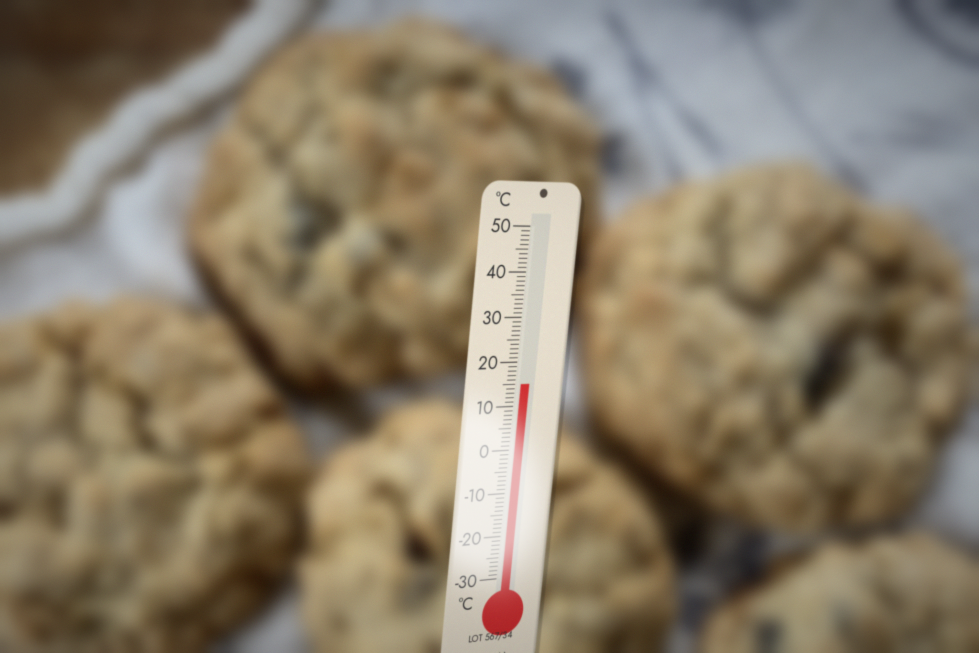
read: {"value": 15, "unit": "°C"}
